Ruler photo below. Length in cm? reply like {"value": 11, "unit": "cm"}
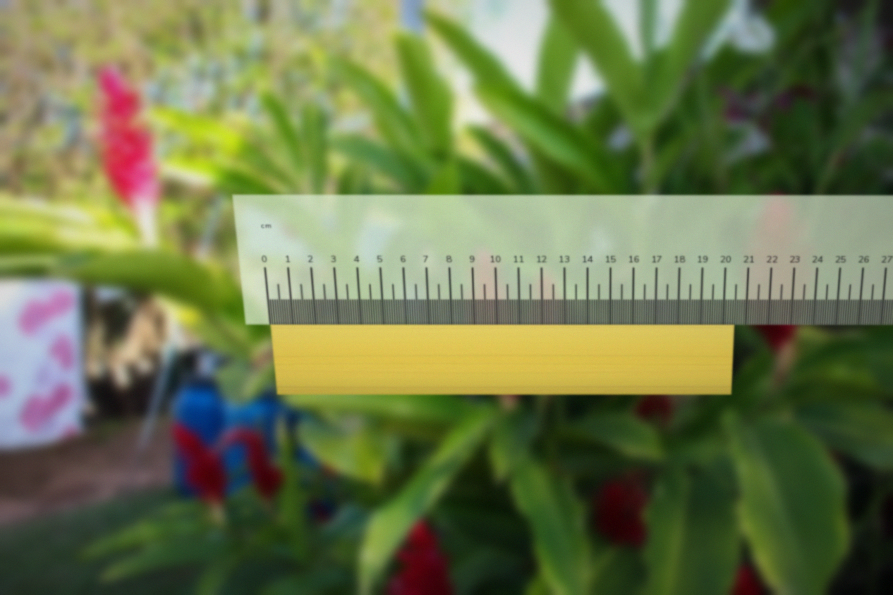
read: {"value": 20.5, "unit": "cm"}
